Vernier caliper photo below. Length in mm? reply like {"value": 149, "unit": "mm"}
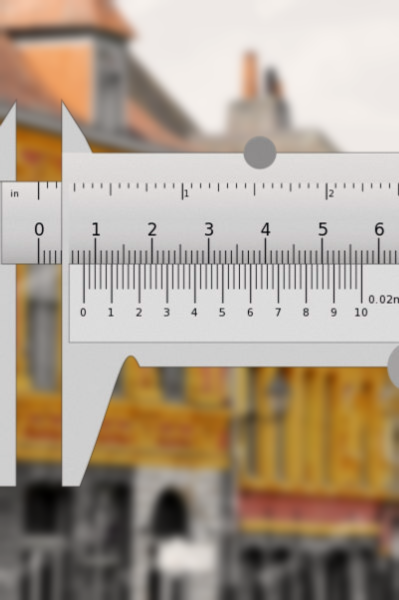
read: {"value": 8.0, "unit": "mm"}
